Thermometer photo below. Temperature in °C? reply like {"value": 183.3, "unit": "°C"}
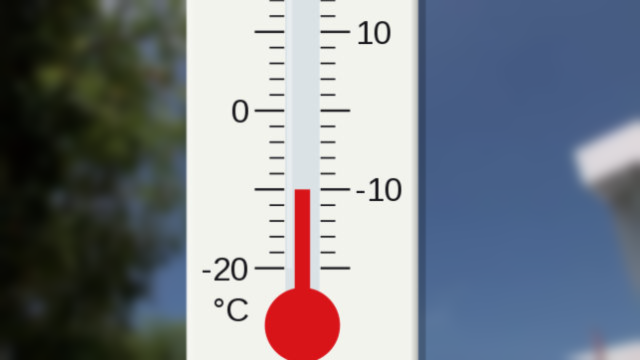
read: {"value": -10, "unit": "°C"}
